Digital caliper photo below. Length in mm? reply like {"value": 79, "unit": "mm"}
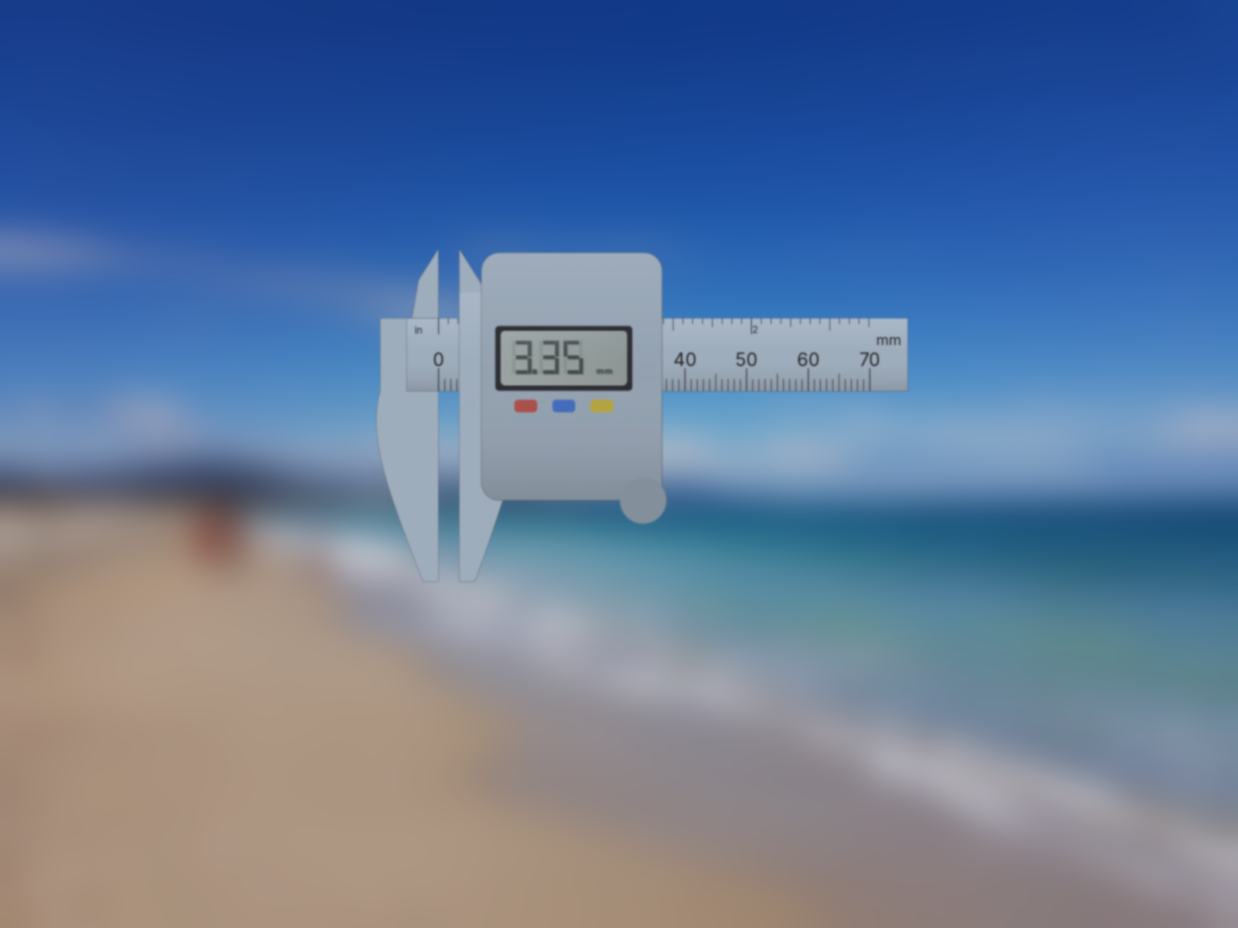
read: {"value": 3.35, "unit": "mm"}
